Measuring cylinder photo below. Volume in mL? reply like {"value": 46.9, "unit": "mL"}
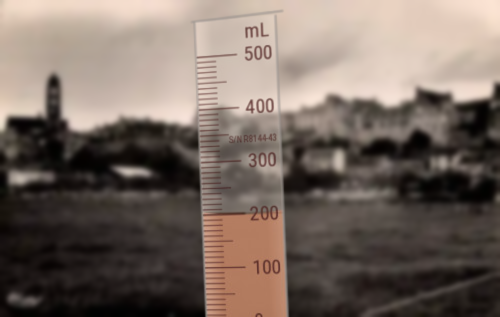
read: {"value": 200, "unit": "mL"}
